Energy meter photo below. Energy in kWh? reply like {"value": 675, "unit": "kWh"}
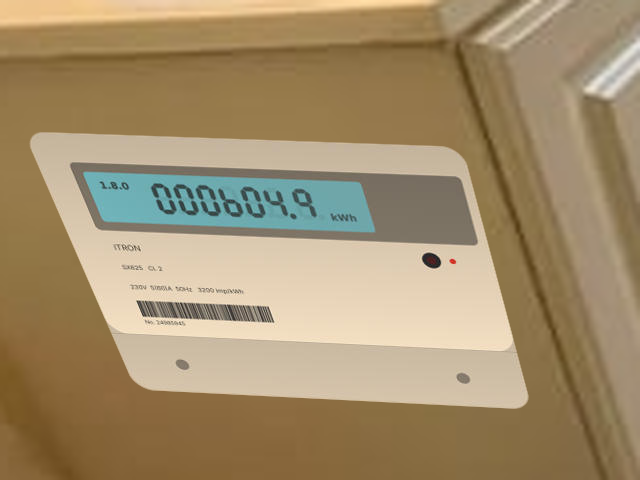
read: {"value": 604.9, "unit": "kWh"}
